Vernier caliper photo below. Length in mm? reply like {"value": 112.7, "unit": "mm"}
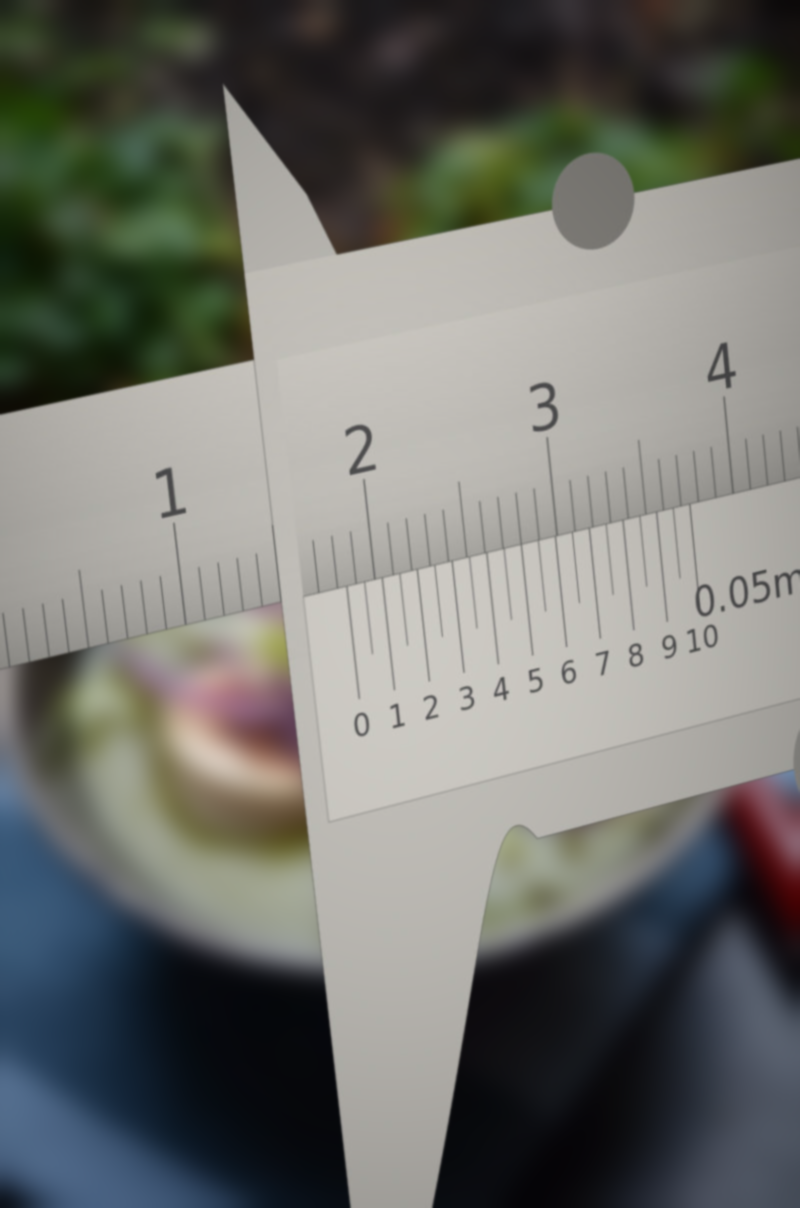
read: {"value": 18.5, "unit": "mm"}
